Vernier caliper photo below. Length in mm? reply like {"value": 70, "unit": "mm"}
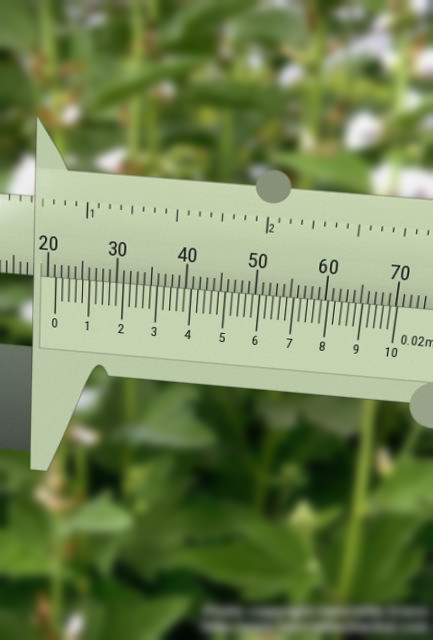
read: {"value": 21.2, "unit": "mm"}
